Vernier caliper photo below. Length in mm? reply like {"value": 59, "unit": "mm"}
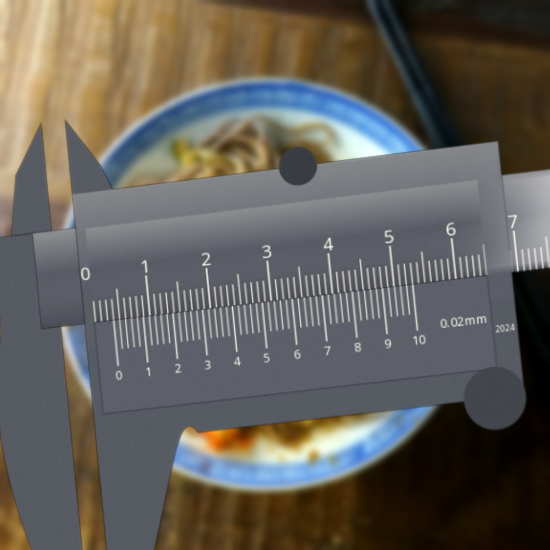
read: {"value": 4.0, "unit": "mm"}
